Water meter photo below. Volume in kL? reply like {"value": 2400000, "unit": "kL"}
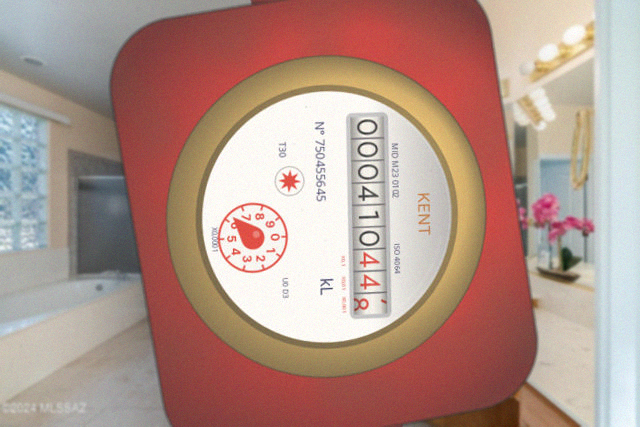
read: {"value": 410.4476, "unit": "kL"}
